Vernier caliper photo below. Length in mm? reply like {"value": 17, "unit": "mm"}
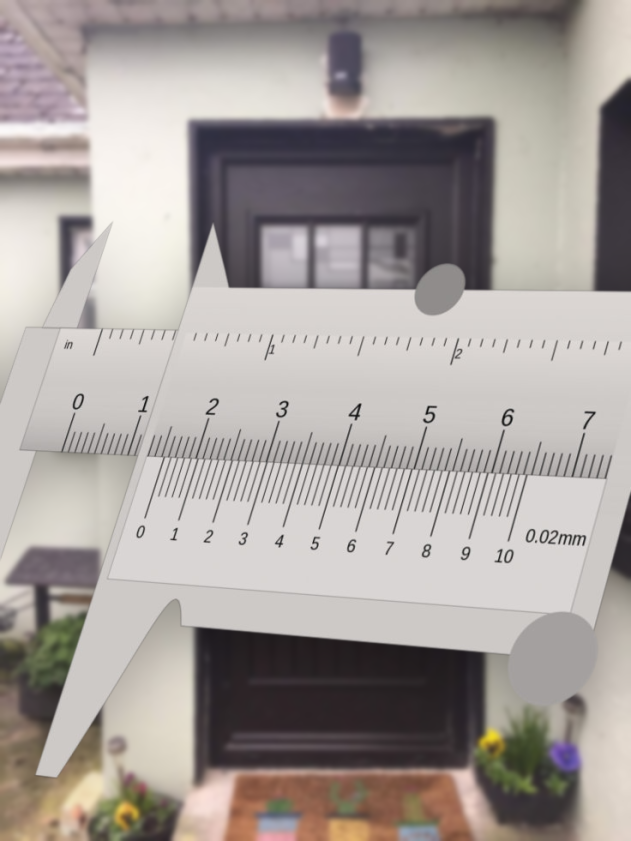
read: {"value": 15.4, "unit": "mm"}
